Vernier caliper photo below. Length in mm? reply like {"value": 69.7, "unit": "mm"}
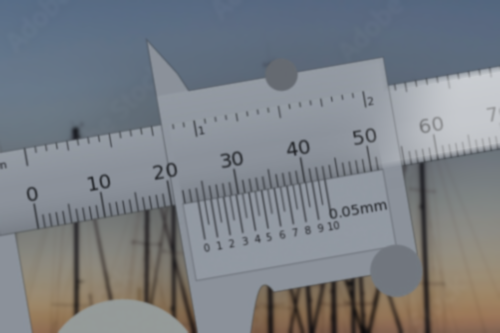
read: {"value": 24.0, "unit": "mm"}
